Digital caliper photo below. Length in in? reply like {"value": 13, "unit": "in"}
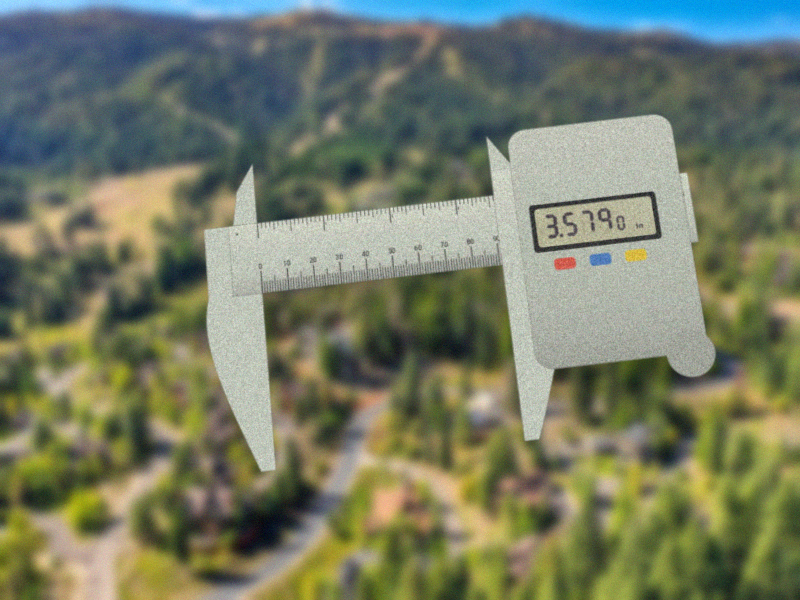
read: {"value": 3.5790, "unit": "in"}
